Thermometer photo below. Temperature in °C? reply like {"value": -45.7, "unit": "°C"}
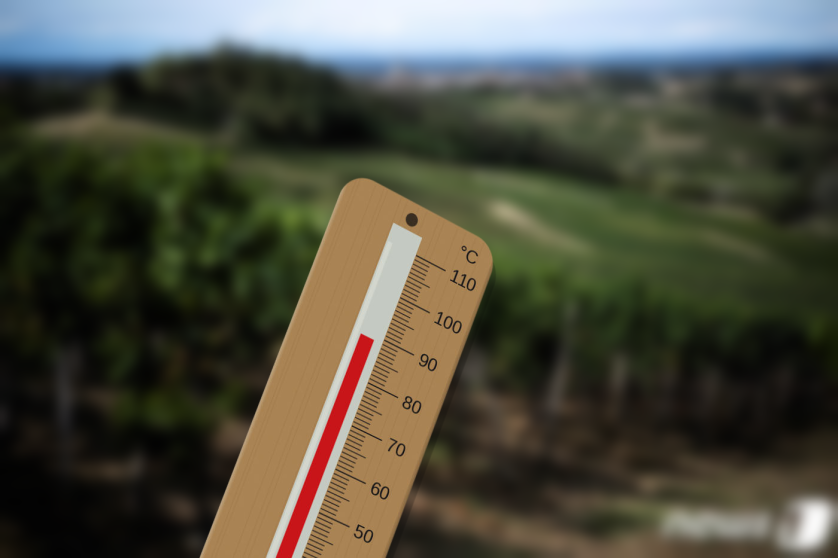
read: {"value": 89, "unit": "°C"}
